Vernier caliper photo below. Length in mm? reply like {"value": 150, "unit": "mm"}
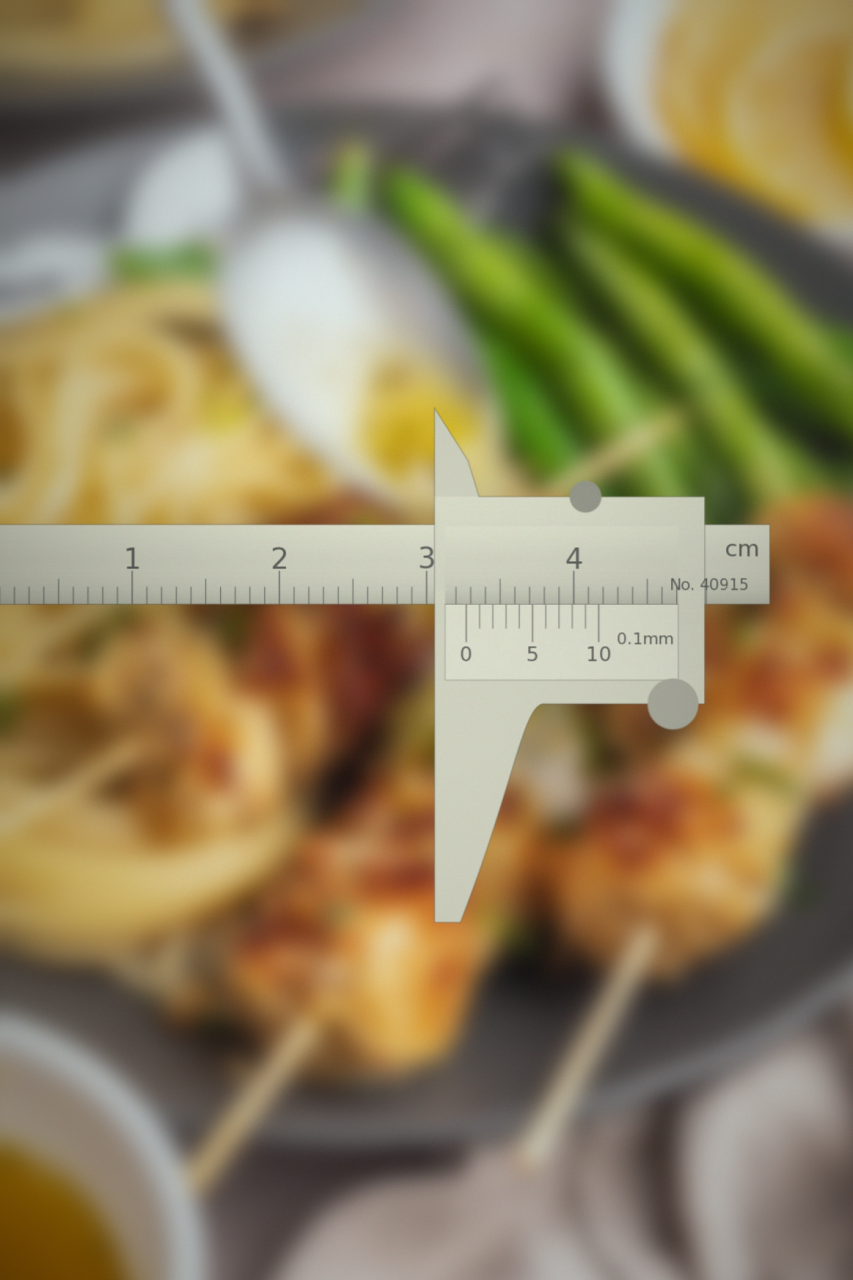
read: {"value": 32.7, "unit": "mm"}
